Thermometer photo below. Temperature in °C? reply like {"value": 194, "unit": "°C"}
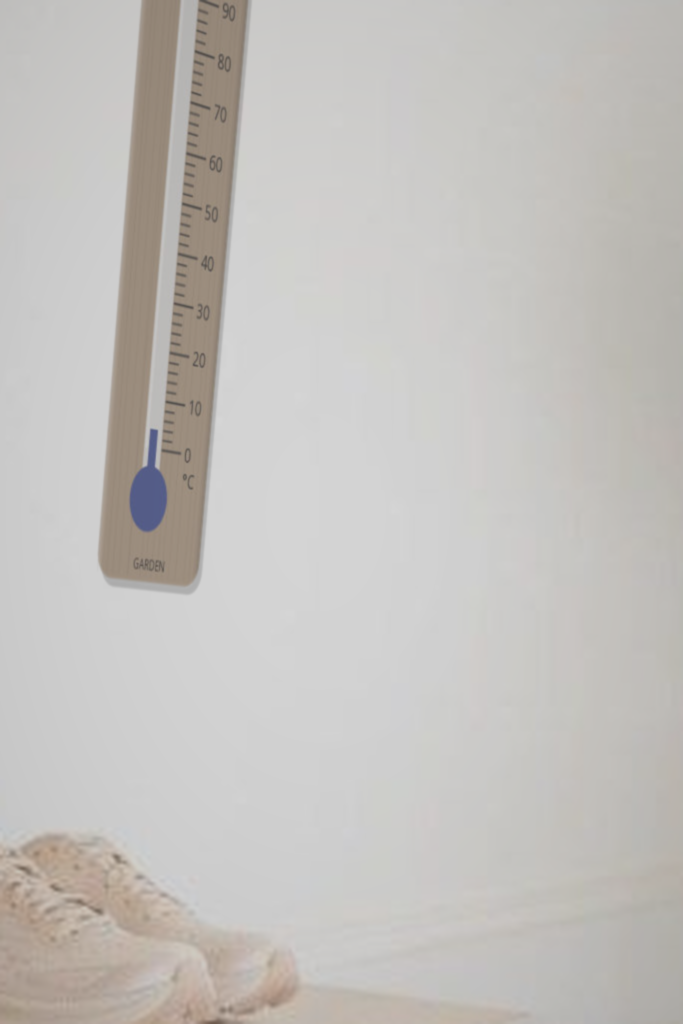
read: {"value": 4, "unit": "°C"}
